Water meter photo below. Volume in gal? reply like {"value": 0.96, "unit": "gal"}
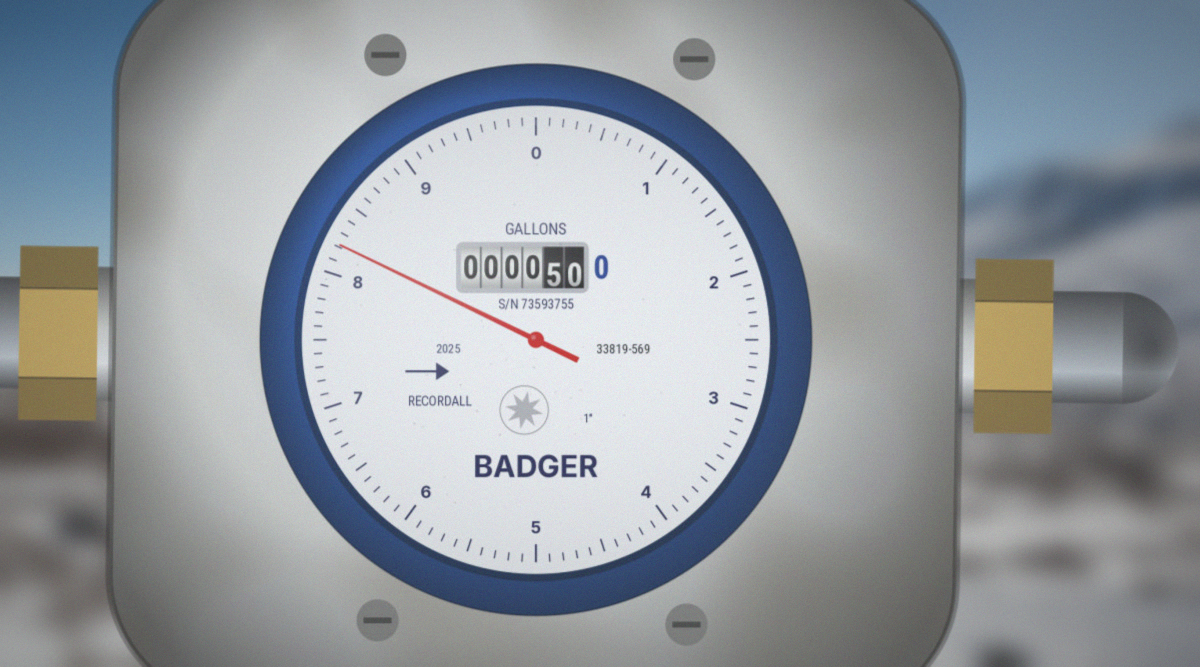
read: {"value": 498.2, "unit": "gal"}
